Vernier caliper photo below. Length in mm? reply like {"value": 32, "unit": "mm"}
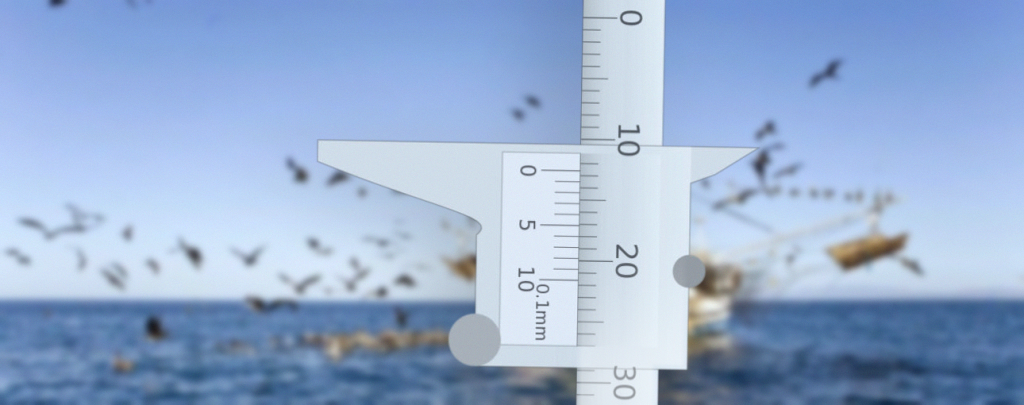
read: {"value": 12.6, "unit": "mm"}
